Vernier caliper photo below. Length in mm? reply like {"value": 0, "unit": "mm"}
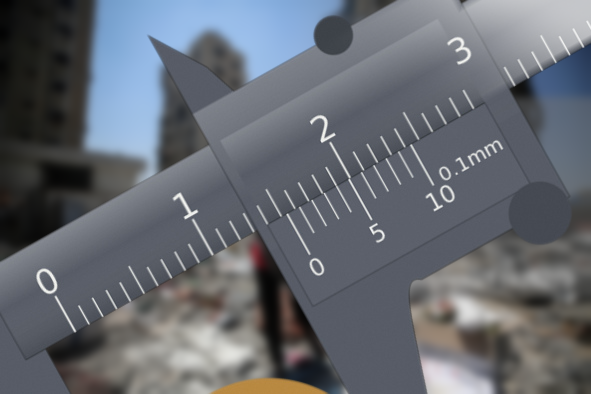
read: {"value": 15.4, "unit": "mm"}
